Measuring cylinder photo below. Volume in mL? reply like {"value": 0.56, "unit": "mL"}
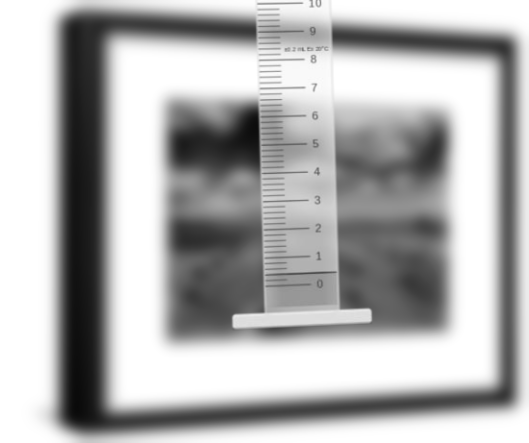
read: {"value": 0.4, "unit": "mL"}
